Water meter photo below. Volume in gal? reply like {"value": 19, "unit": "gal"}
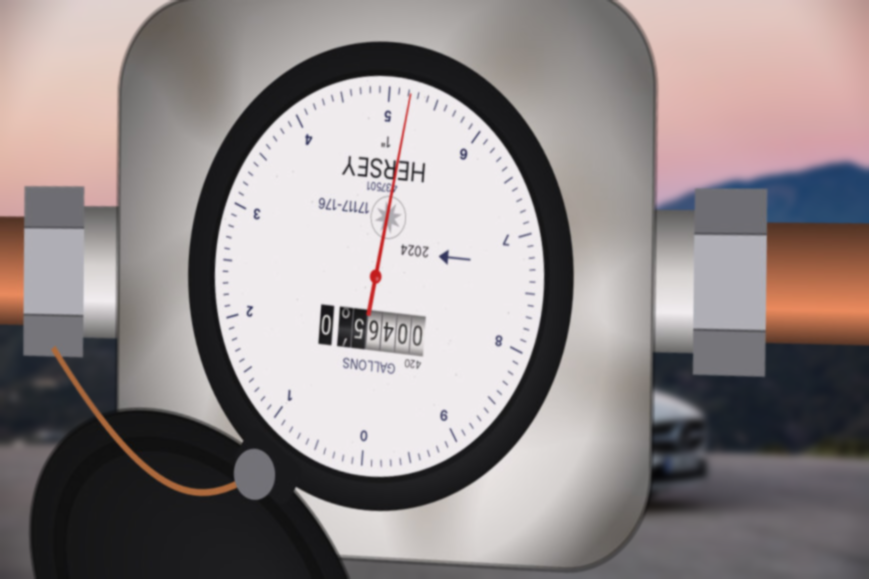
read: {"value": 46575.2, "unit": "gal"}
